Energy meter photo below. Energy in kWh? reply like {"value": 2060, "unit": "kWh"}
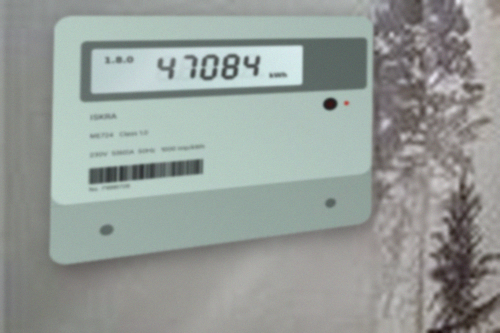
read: {"value": 47084, "unit": "kWh"}
